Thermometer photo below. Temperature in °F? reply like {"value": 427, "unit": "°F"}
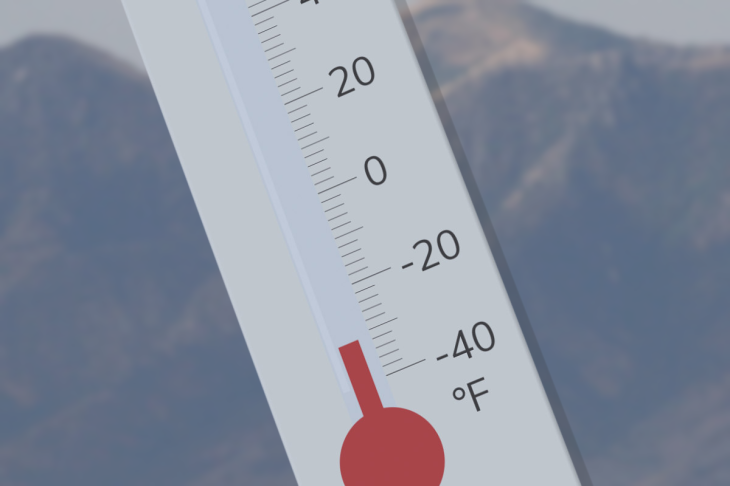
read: {"value": -31, "unit": "°F"}
